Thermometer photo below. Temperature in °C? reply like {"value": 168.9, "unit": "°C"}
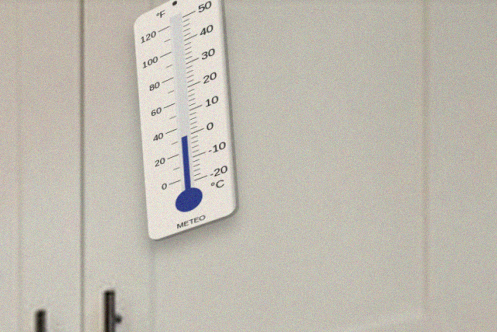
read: {"value": 0, "unit": "°C"}
